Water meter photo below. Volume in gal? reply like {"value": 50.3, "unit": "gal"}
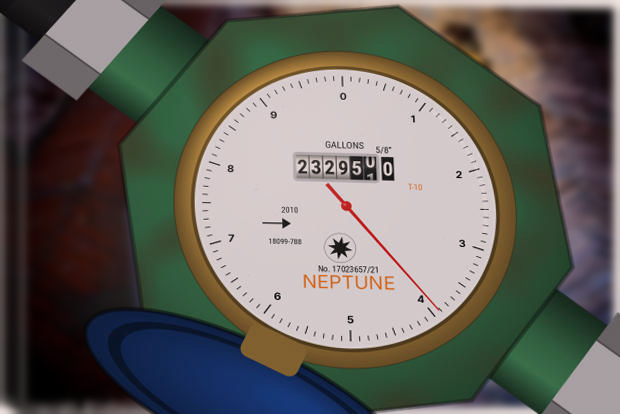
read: {"value": 2329503.9, "unit": "gal"}
